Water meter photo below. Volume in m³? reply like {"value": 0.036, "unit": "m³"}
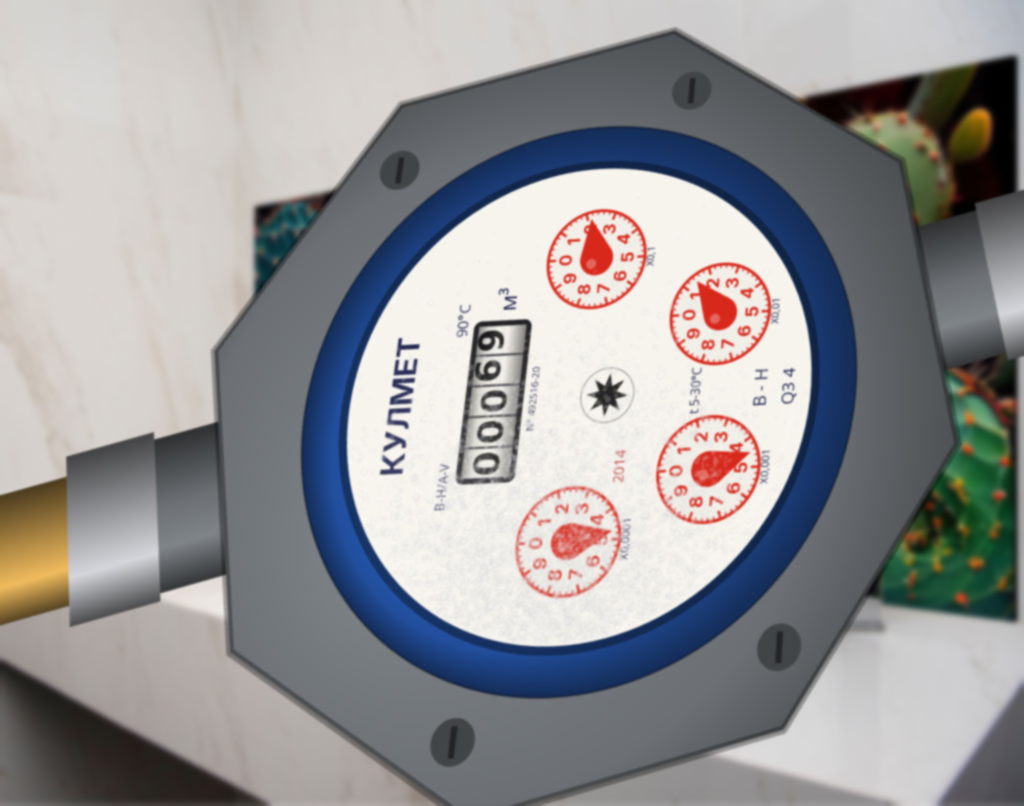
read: {"value": 69.2144, "unit": "m³"}
